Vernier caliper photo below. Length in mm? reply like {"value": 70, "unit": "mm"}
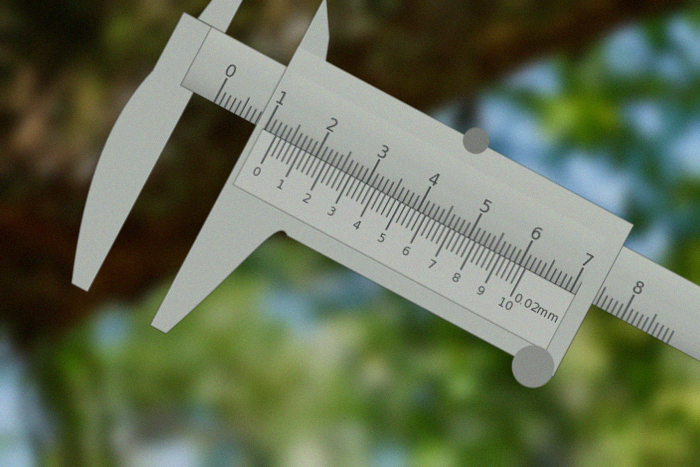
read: {"value": 12.2, "unit": "mm"}
